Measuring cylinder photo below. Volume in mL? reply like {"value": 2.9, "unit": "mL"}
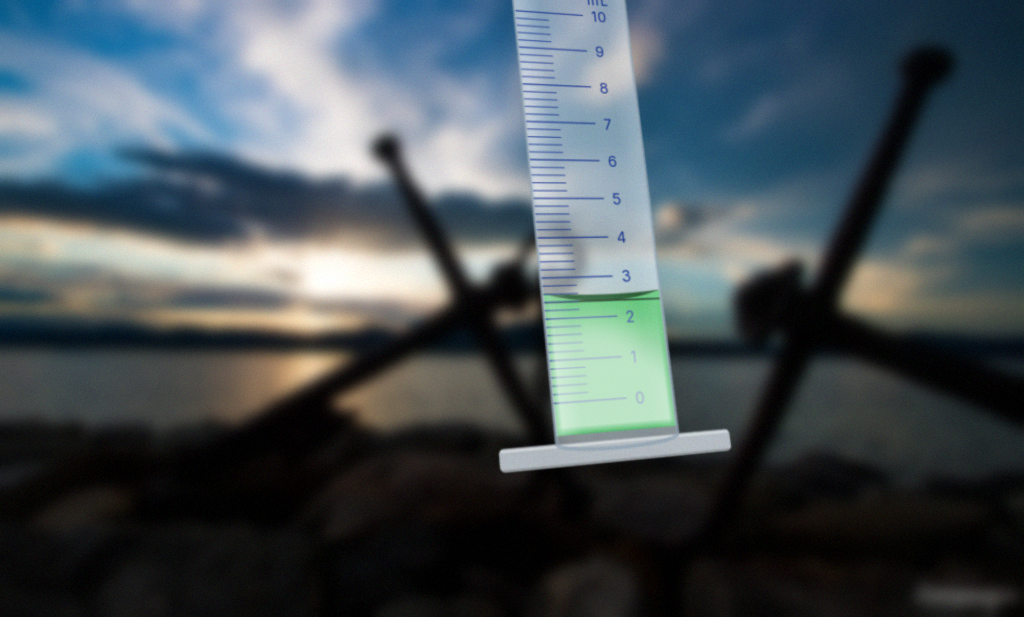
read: {"value": 2.4, "unit": "mL"}
